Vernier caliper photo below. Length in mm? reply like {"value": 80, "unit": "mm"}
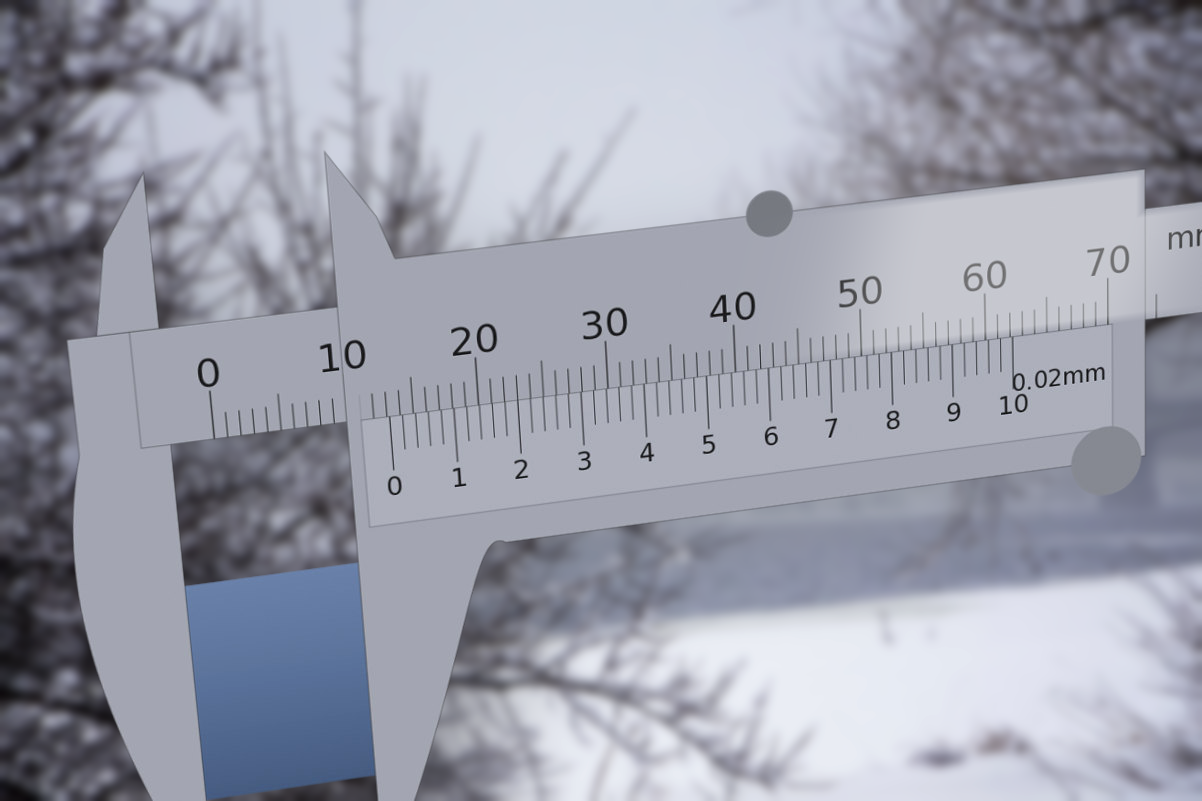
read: {"value": 13.2, "unit": "mm"}
